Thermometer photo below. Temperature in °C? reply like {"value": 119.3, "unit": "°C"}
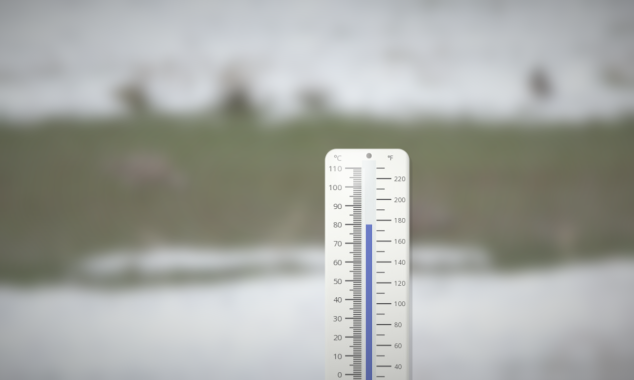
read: {"value": 80, "unit": "°C"}
